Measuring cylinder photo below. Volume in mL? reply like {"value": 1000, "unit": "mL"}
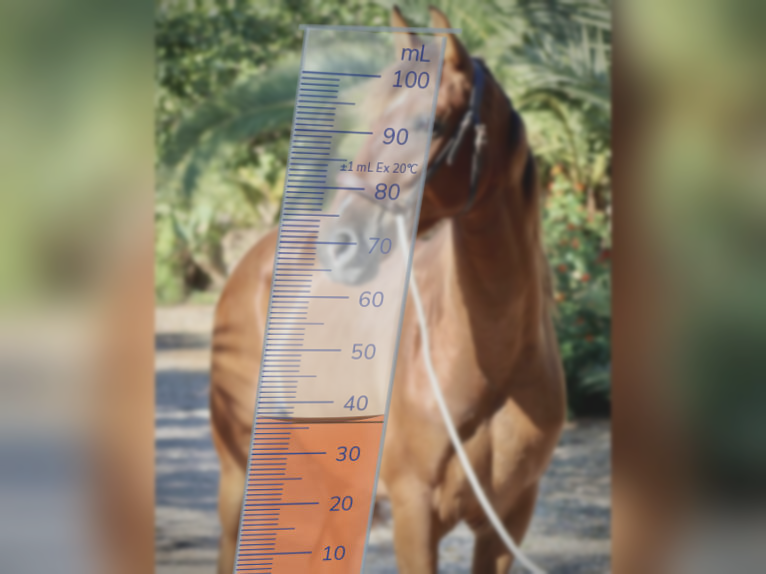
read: {"value": 36, "unit": "mL"}
